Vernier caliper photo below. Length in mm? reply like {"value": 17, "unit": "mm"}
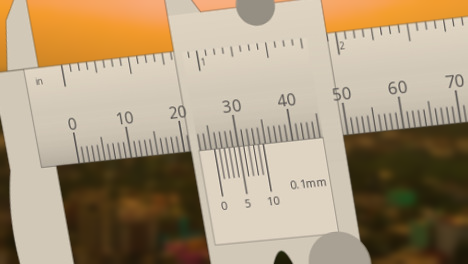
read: {"value": 25.6, "unit": "mm"}
